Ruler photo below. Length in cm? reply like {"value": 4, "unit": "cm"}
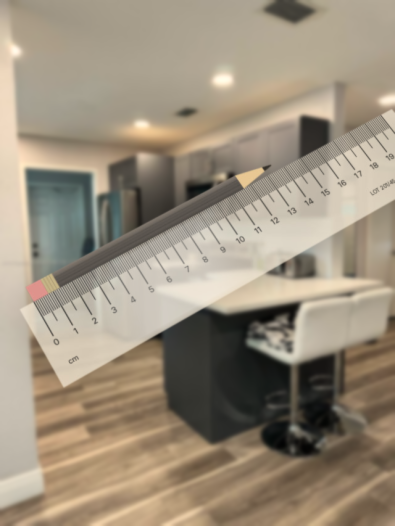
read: {"value": 13.5, "unit": "cm"}
